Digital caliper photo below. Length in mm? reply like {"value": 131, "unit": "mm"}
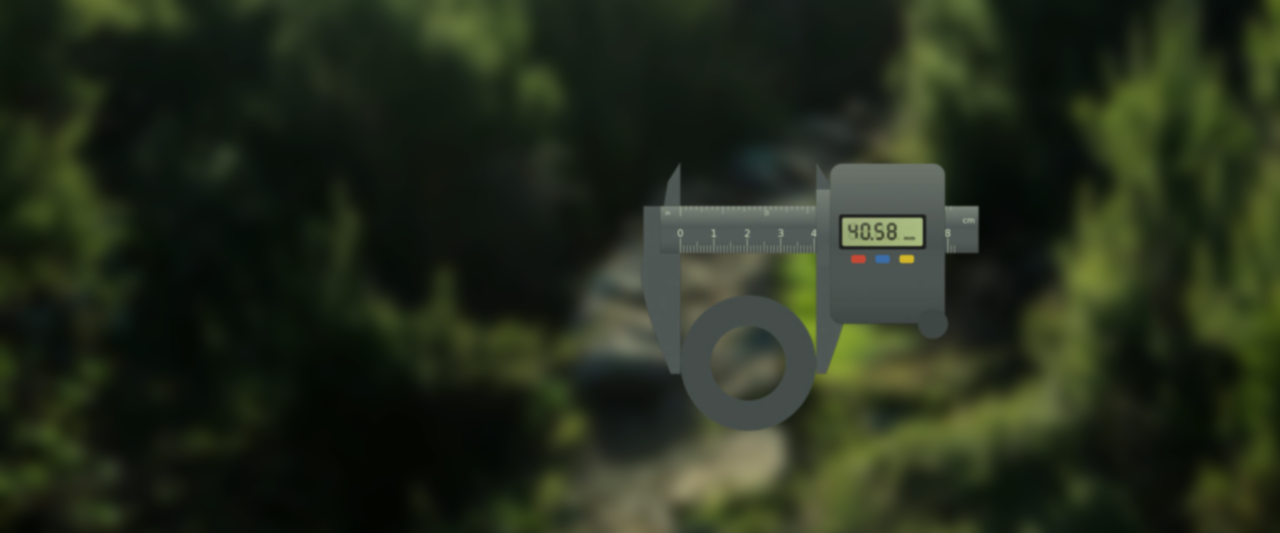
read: {"value": 40.58, "unit": "mm"}
